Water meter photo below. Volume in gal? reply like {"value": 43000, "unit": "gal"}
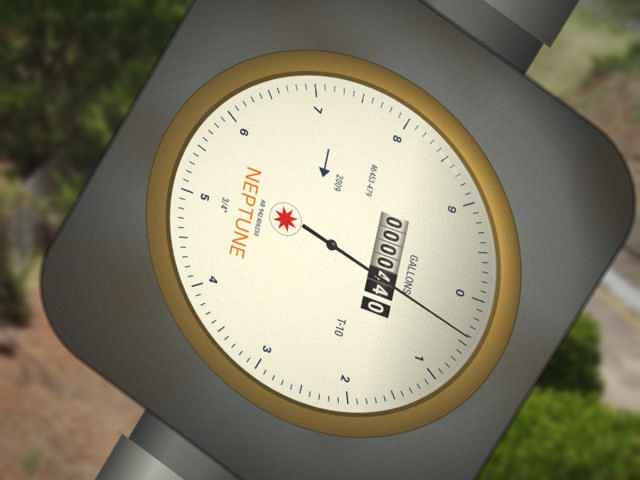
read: {"value": 440.4, "unit": "gal"}
